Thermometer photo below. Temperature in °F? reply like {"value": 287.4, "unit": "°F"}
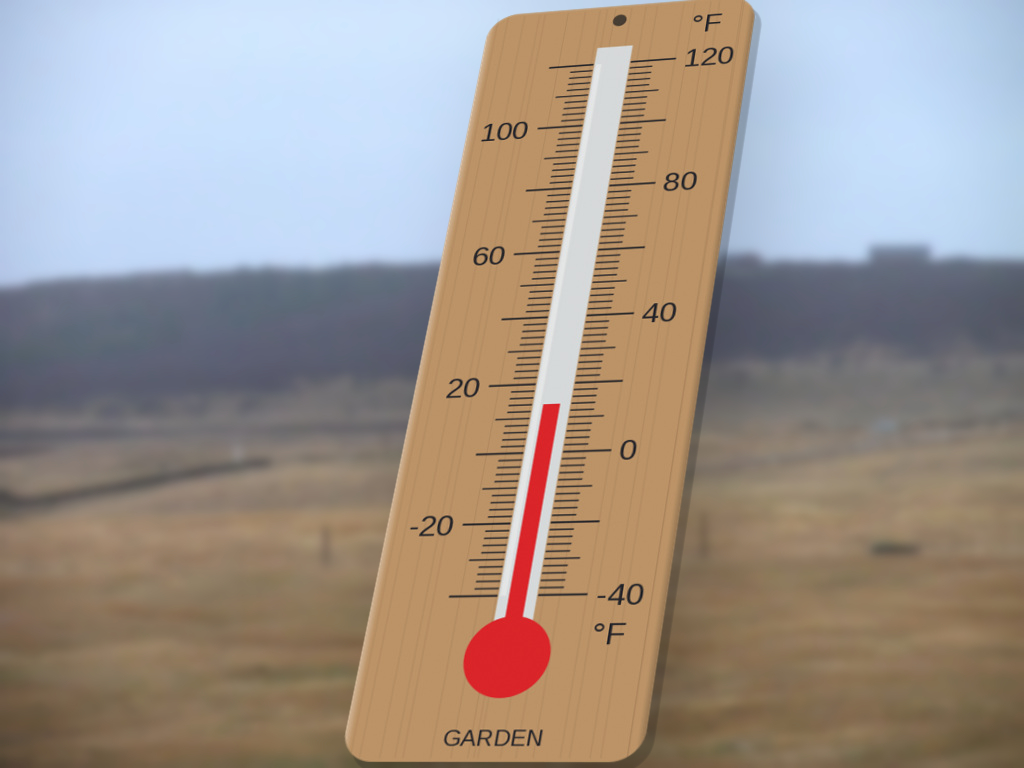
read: {"value": 14, "unit": "°F"}
